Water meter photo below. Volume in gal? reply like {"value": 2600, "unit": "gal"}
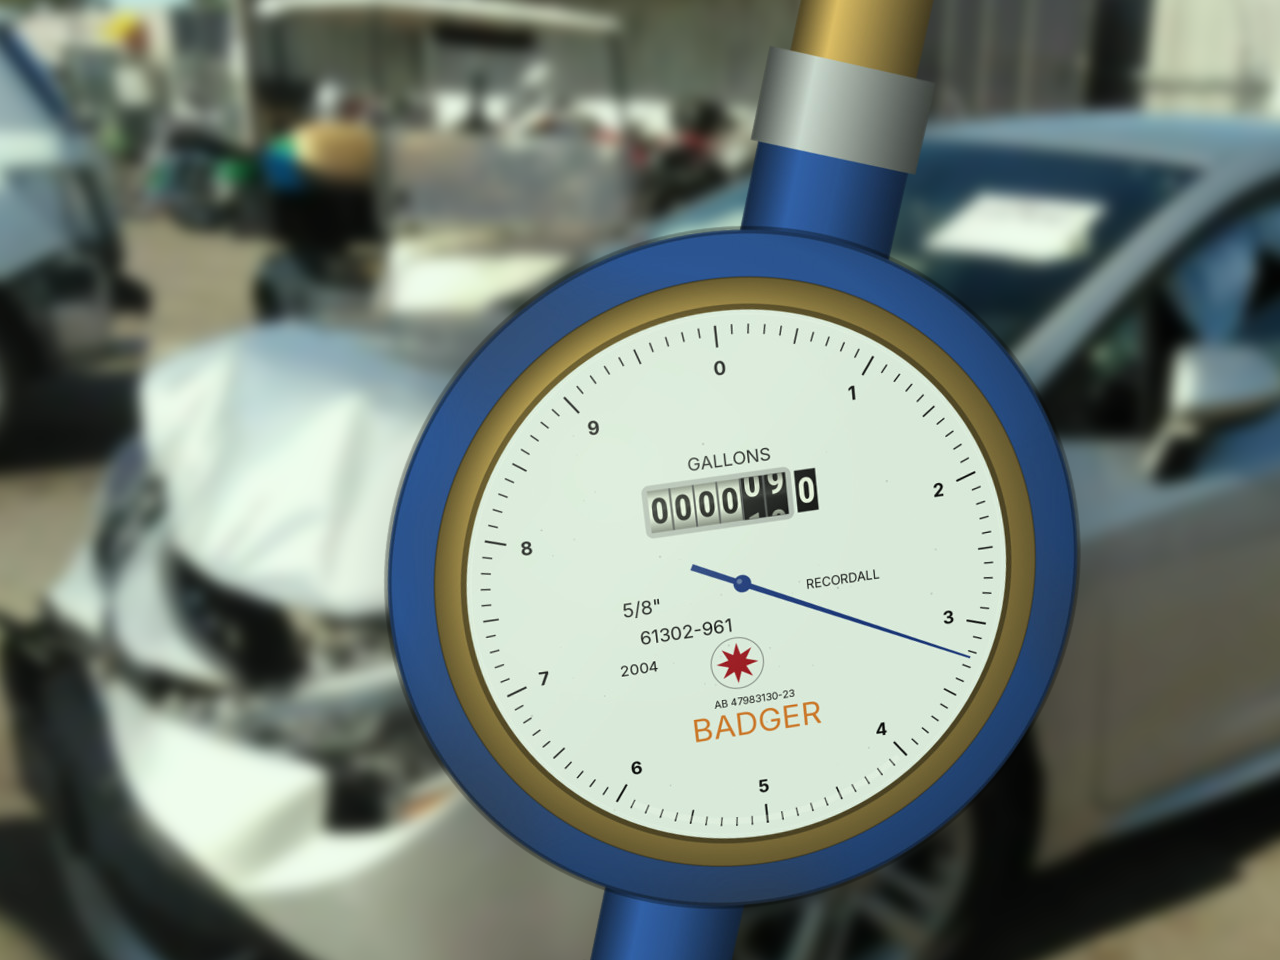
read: {"value": 93.2, "unit": "gal"}
